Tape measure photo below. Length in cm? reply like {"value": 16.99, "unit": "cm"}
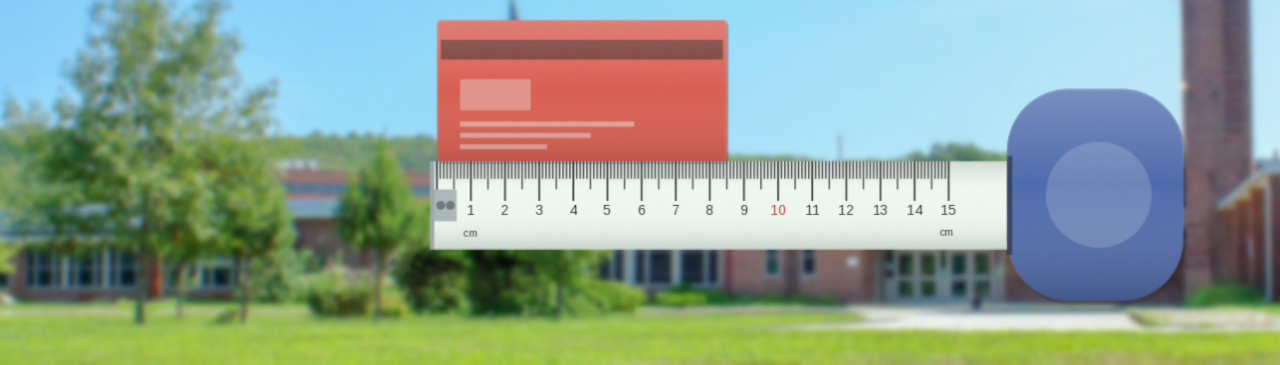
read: {"value": 8.5, "unit": "cm"}
